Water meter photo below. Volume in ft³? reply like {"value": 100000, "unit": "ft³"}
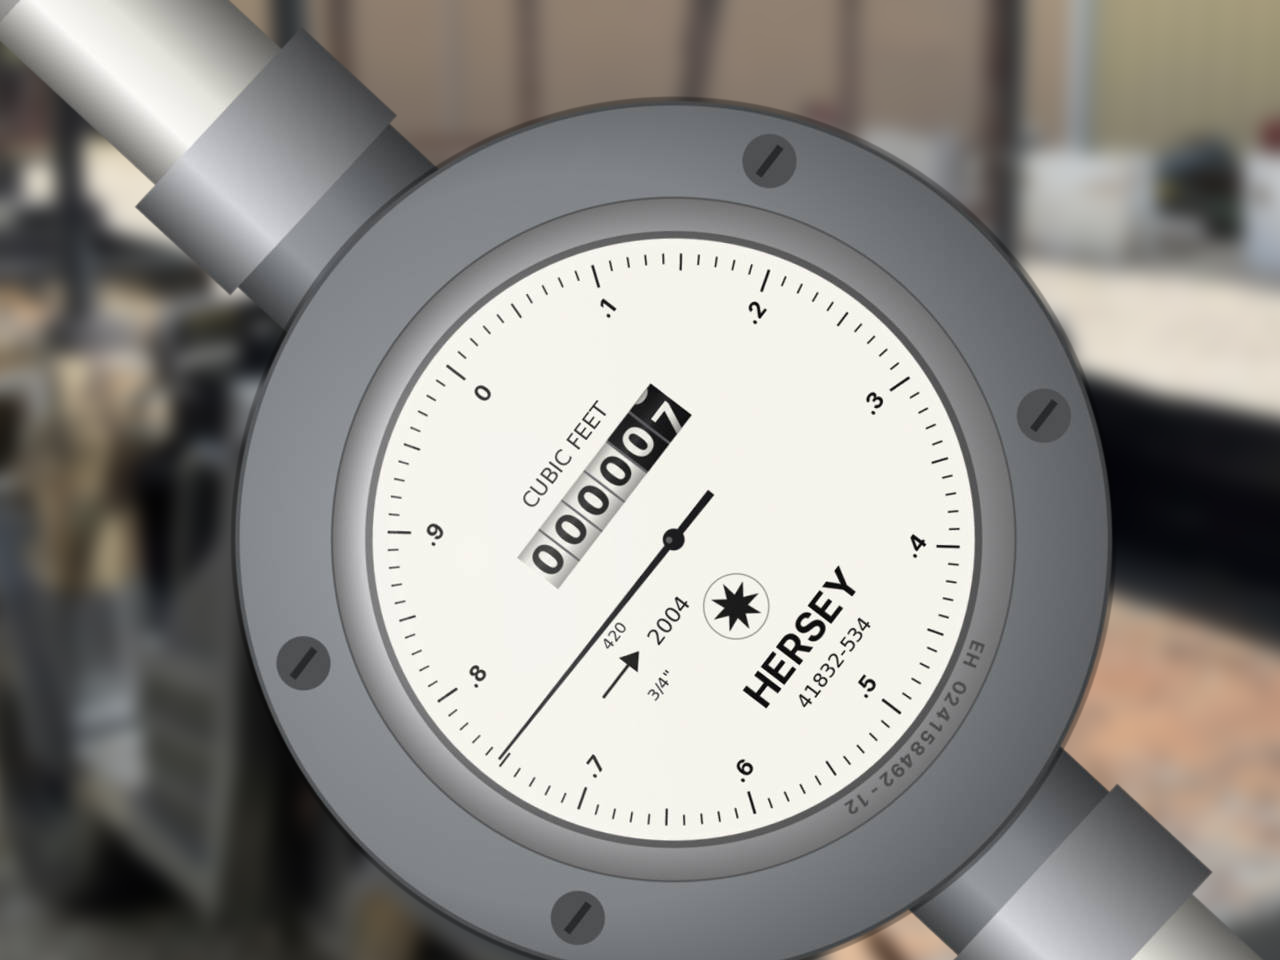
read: {"value": 6.75, "unit": "ft³"}
